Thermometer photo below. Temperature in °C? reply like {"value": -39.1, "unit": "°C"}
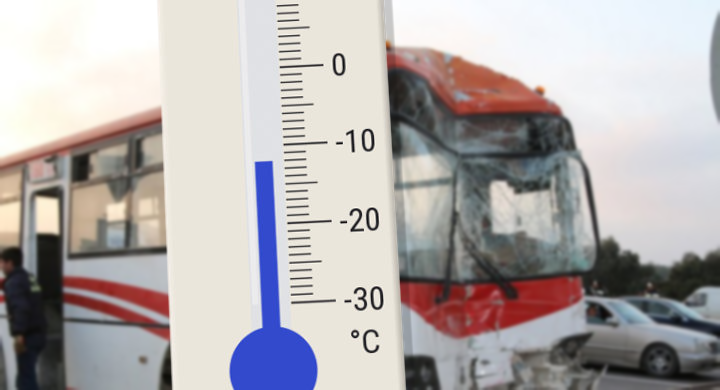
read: {"value": -12, "unit": "°C"}
